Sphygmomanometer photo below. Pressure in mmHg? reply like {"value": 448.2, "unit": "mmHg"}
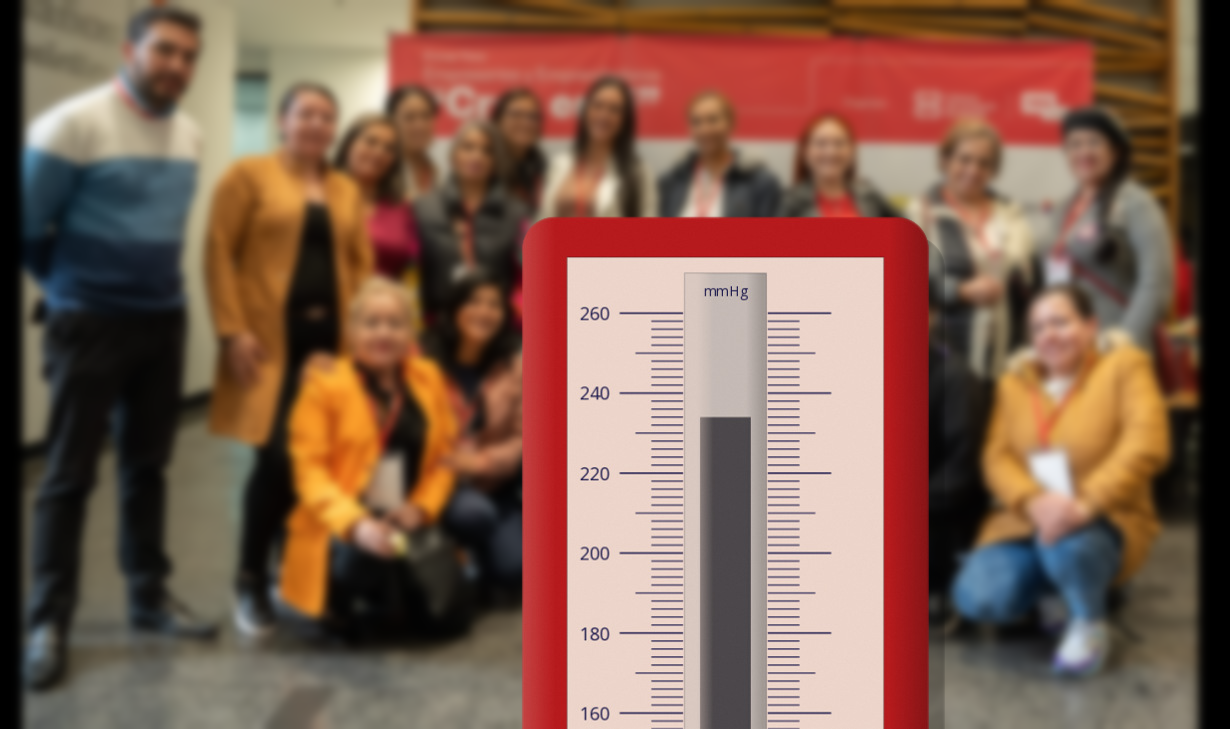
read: {"value": 234, "unit": "mmHg"}
